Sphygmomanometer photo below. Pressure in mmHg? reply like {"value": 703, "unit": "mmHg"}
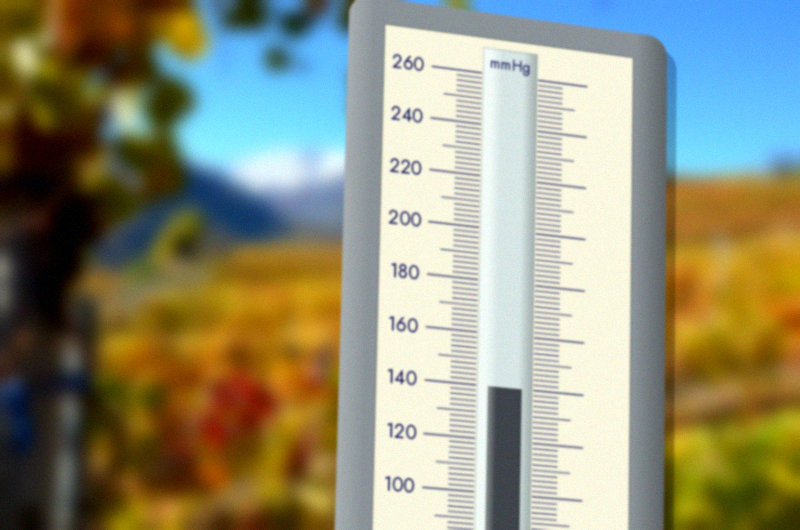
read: {"value": 140, "unit": "mmHg"}
